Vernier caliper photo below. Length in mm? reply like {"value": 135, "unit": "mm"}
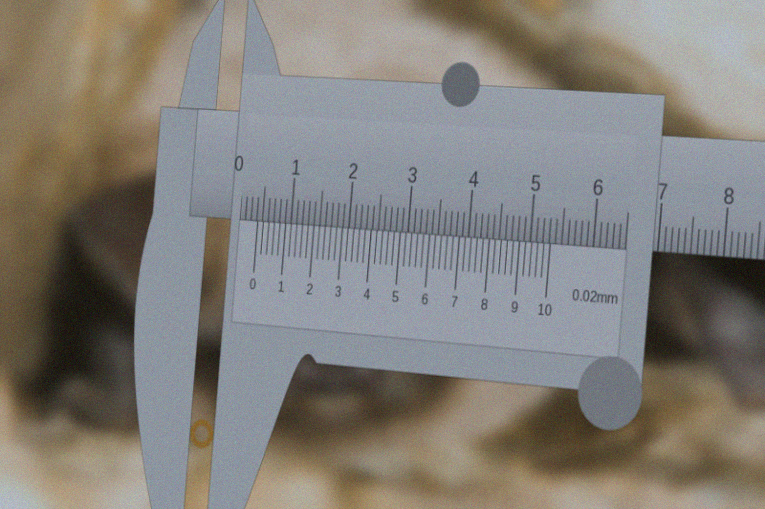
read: {"value": 4.2, "unit": "mm"}
